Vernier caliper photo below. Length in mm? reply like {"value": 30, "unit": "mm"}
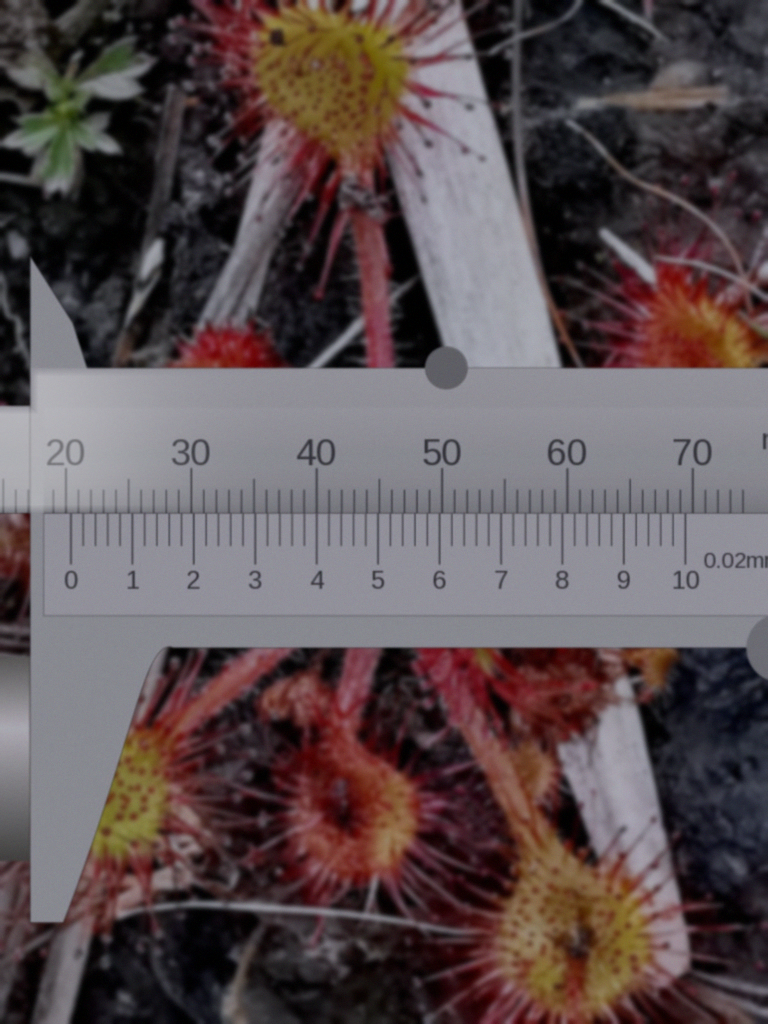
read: {"value": 20.4, "unit": "mm"}
